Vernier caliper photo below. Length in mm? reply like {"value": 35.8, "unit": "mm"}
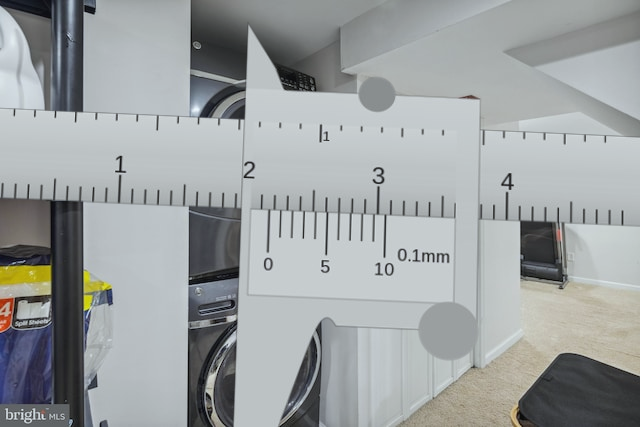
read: {"value": 21.6, "unit": "mm"}
